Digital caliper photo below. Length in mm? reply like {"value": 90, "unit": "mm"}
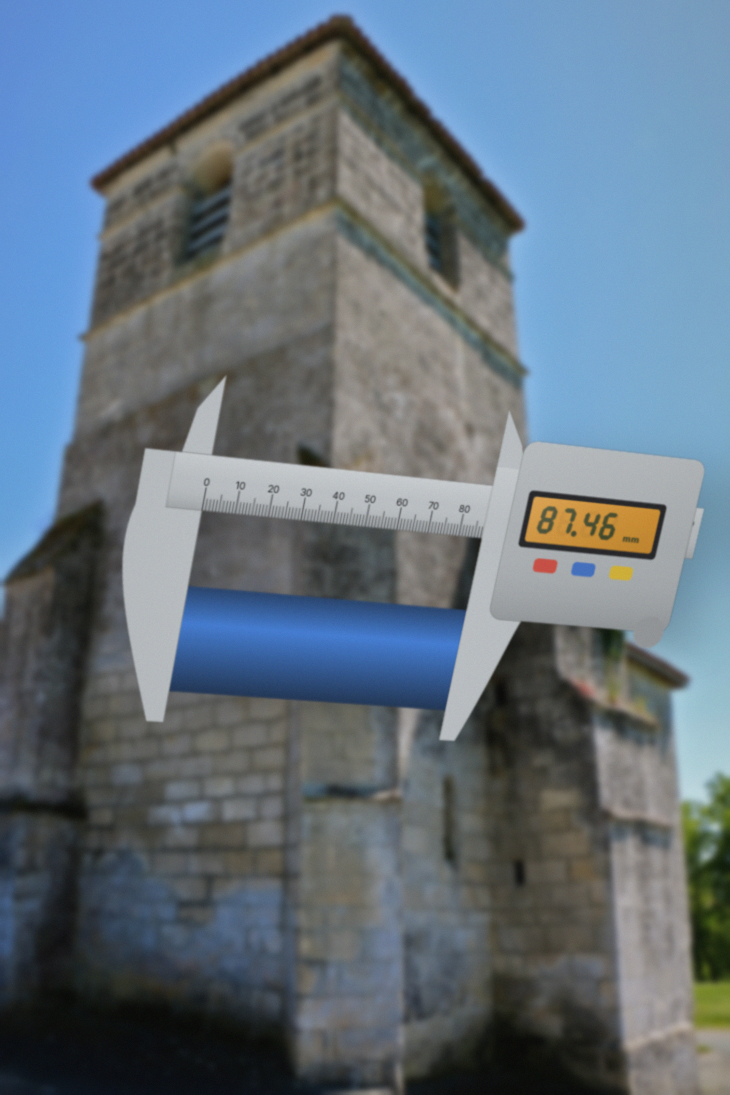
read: {"value": 87.46, "unit": "mm"}
